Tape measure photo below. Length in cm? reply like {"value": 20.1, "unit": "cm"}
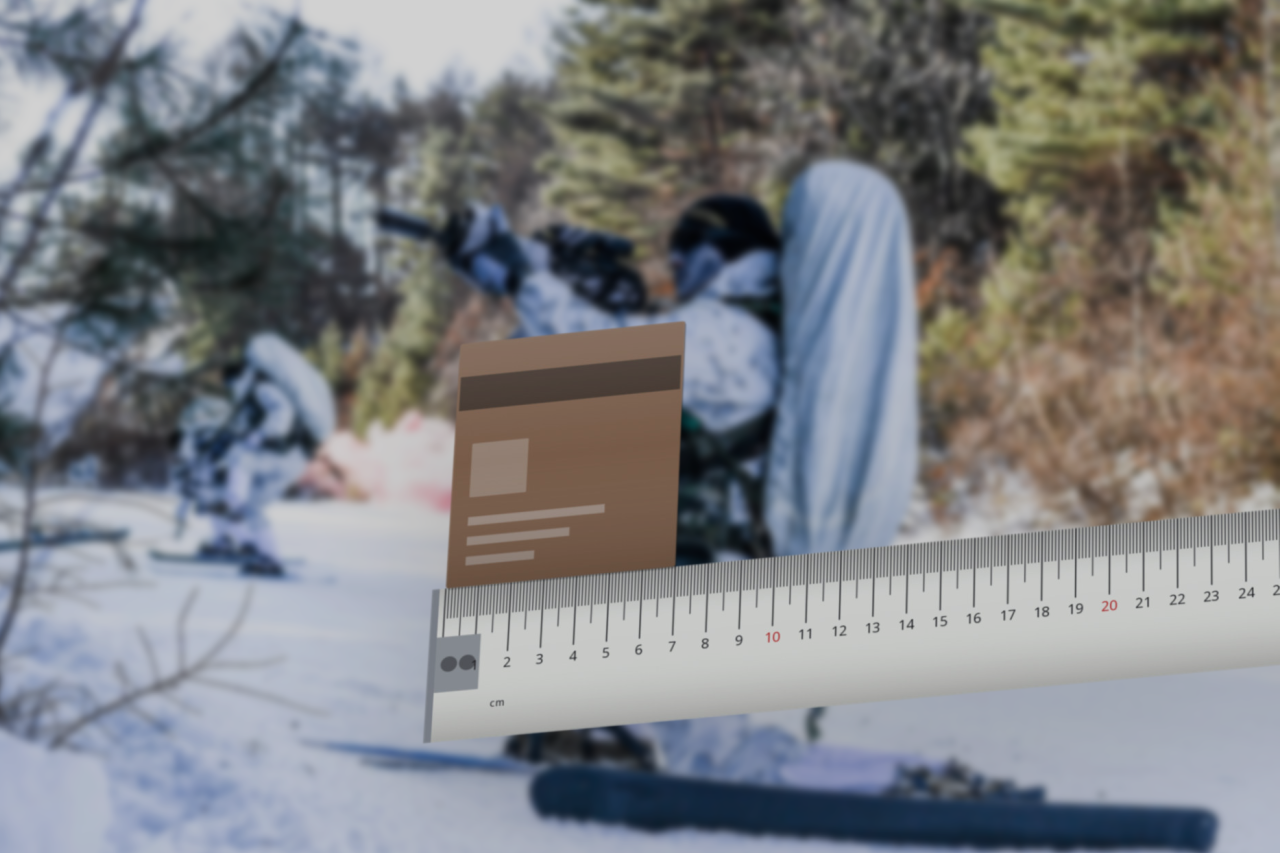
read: {"value": 7, "unit": "cm"}
